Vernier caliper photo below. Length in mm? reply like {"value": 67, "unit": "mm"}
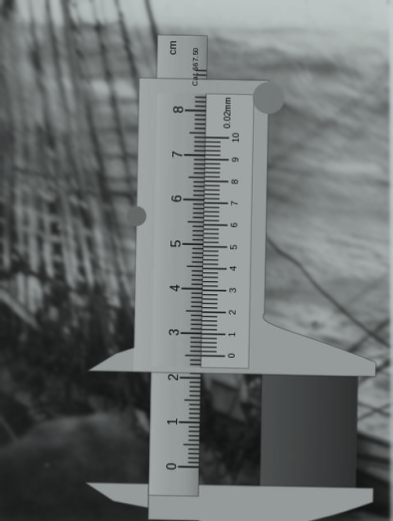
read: {"value": 25.0, "unit": "mm"}
